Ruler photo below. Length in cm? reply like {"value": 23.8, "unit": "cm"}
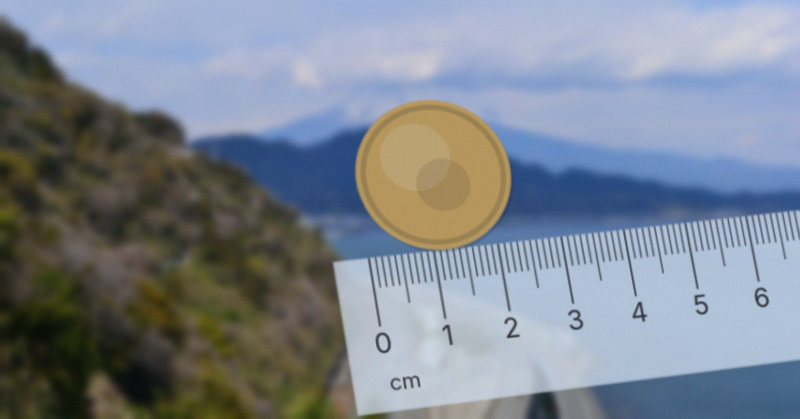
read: {"value": 2.4, "unit": "cm"}
